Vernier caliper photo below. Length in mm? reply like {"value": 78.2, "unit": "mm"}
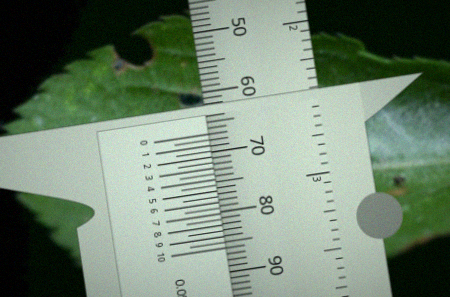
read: {"value": 67.0, "unit": "mm"}
